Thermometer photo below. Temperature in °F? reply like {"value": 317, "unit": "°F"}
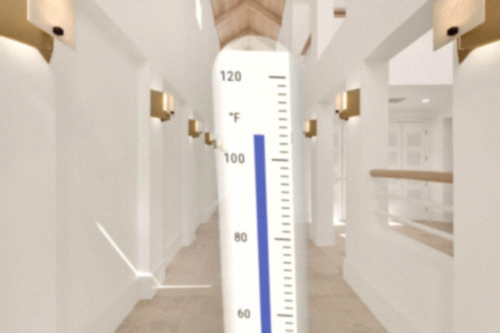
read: {"value": 106, "unit": "°F"}
